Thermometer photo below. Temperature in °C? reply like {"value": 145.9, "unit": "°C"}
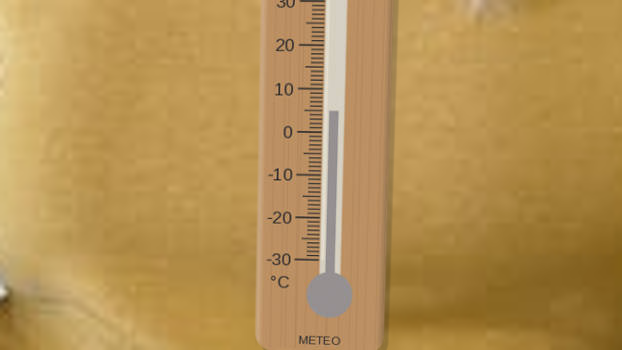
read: {"value": 5, "unit": "°C"}
